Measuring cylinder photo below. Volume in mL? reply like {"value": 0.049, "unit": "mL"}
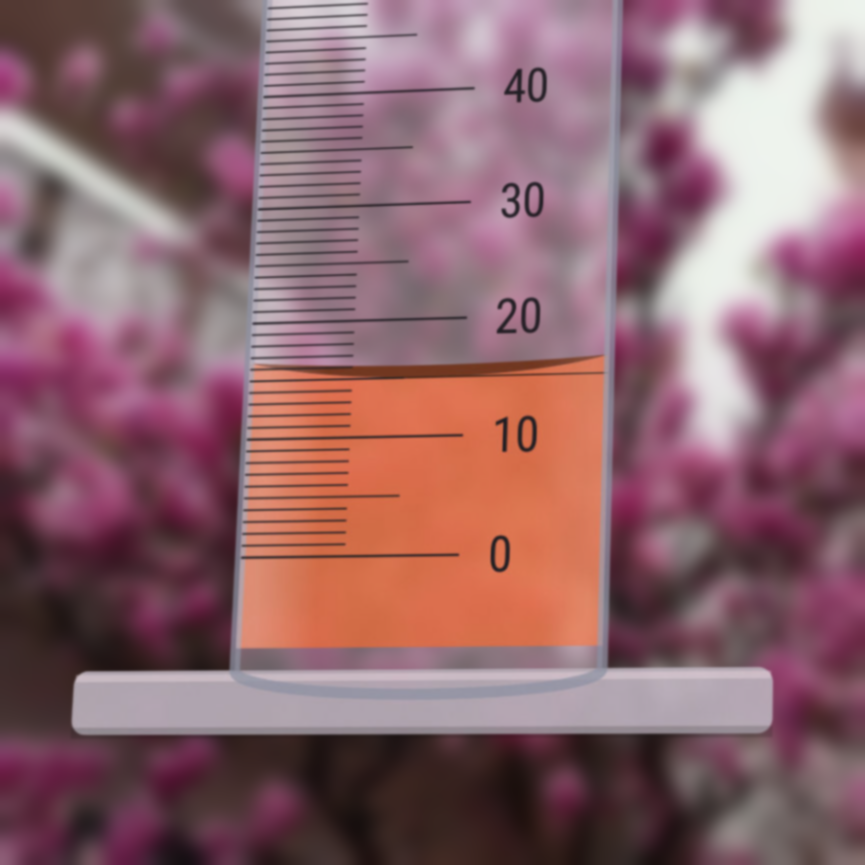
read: {"value": 15, "unit": "mL"}
